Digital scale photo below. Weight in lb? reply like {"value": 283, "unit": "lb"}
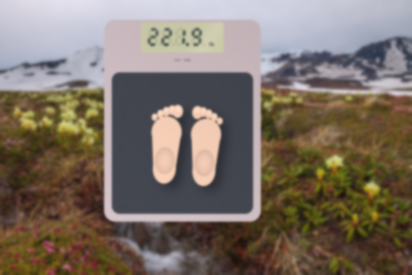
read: {"value": 221.9, "unit": "lb"}
